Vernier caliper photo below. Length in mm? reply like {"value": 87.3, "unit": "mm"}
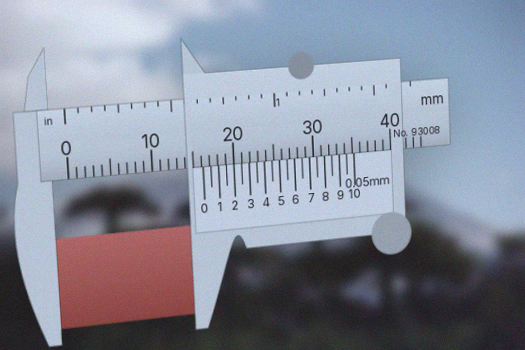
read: {"value": 16.2, "unit": "mm"}
